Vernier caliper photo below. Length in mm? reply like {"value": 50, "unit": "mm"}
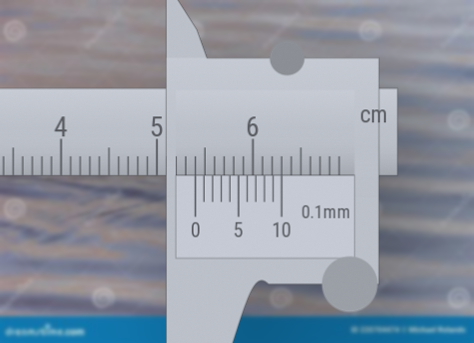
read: {"value": 54.0, "unit": "mm"}
